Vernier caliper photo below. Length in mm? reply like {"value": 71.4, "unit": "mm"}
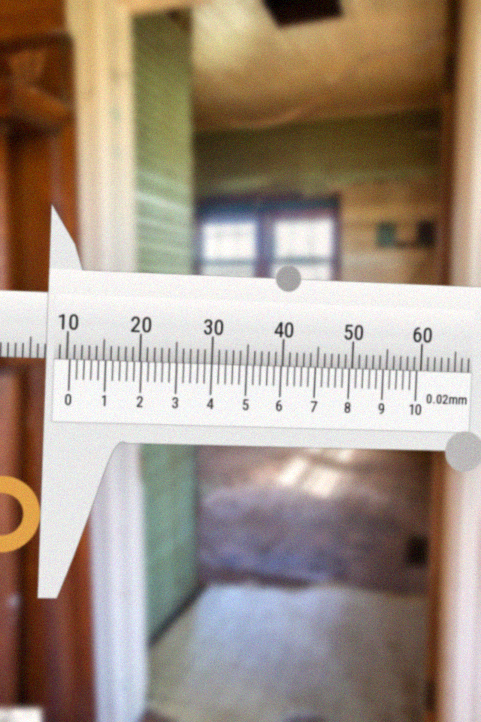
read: {"value": 10.4, "unit": "mm"}
